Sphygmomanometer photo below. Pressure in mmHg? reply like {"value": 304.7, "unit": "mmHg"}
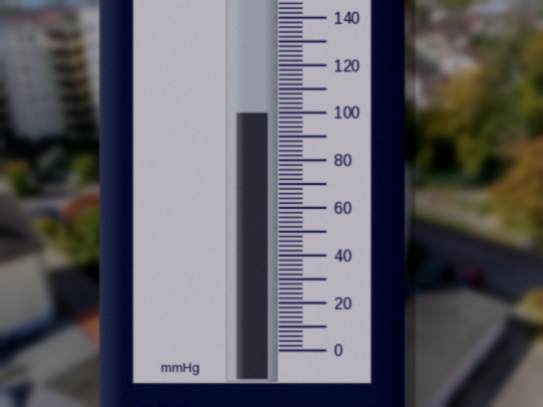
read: {"value": 100, "unit": "mmHg"}
